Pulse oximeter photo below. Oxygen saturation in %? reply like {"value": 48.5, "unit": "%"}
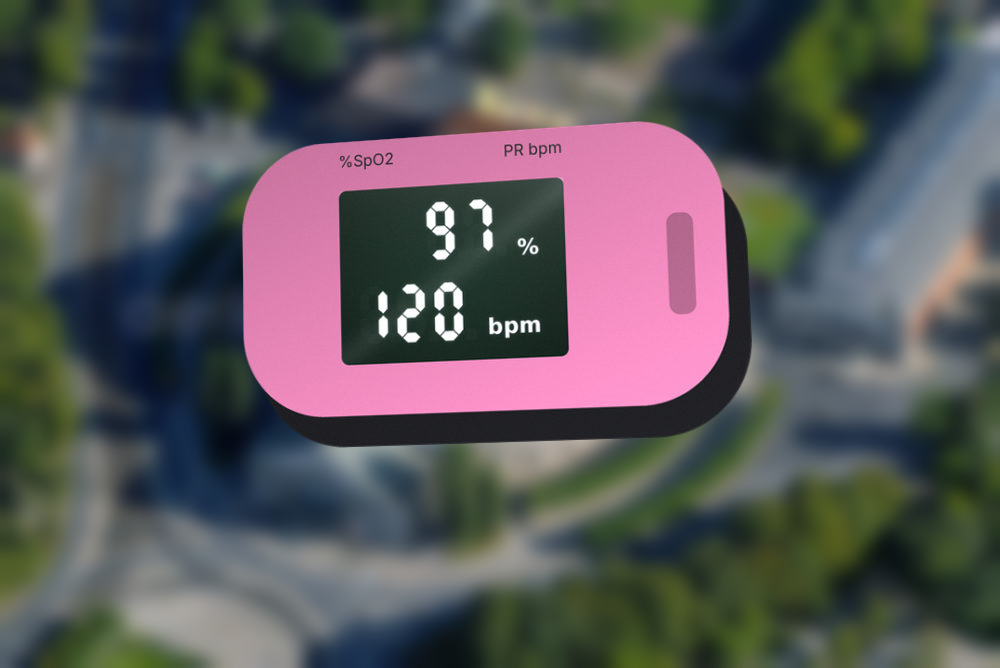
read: {"value": 97, "unit": "%"}
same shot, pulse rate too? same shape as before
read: {"value": 120, "unit": "bpm"}
